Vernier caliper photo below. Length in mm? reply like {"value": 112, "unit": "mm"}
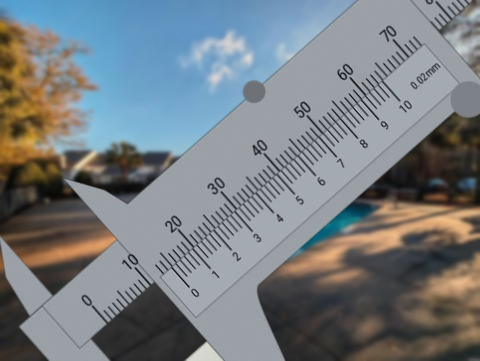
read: {"value": 14.8, "unit": "mm"}
